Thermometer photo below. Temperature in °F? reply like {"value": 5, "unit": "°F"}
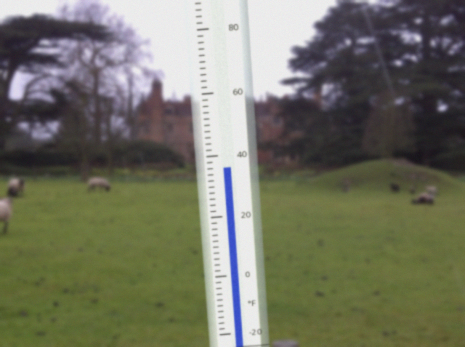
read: {"value": 36, "unit": "°F"}
